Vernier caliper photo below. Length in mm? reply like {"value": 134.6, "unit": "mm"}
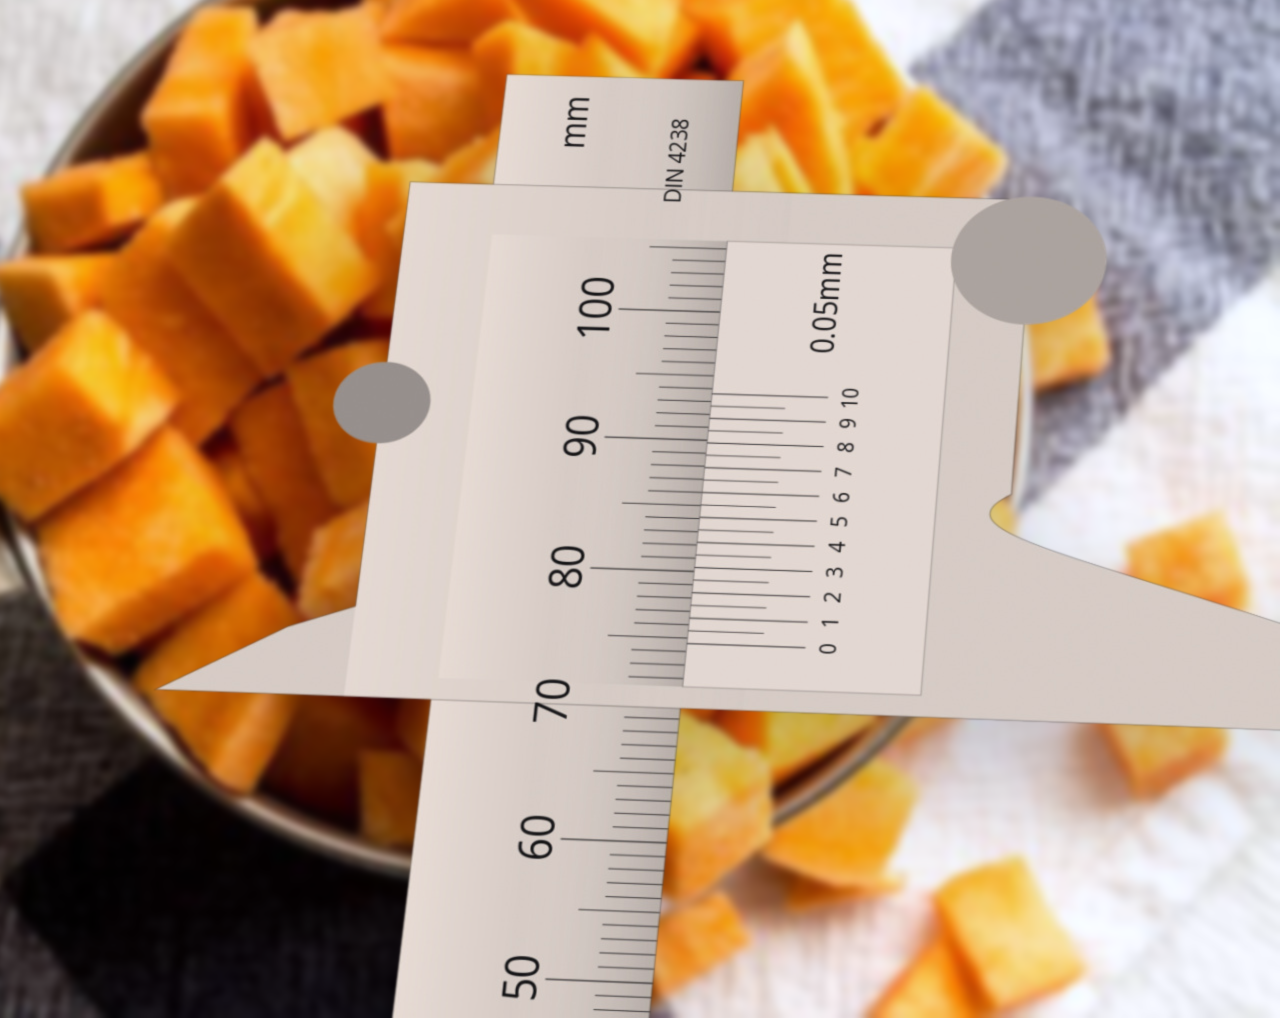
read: {"value": 74.6, "unit": "mm"}
